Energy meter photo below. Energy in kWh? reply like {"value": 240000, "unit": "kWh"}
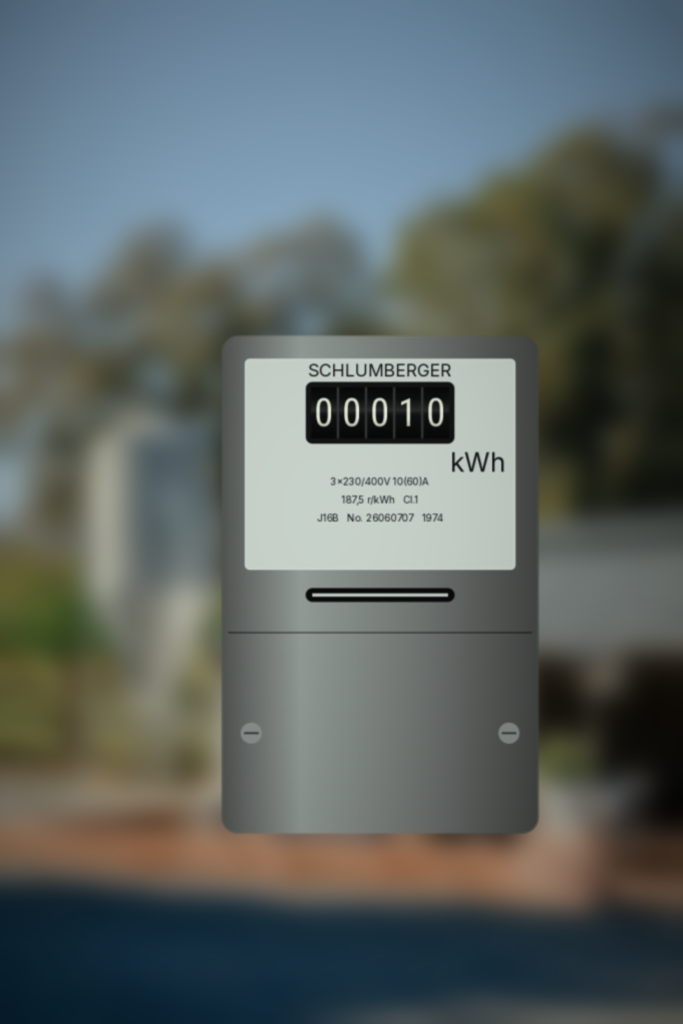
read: {"value": 10, "unit": "kWh"}
